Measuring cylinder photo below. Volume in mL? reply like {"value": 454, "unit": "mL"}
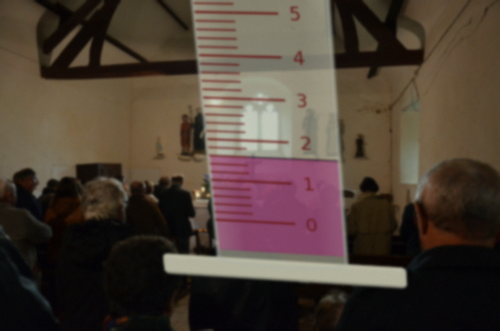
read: {"value": 1.6, "unit": "mL"}
